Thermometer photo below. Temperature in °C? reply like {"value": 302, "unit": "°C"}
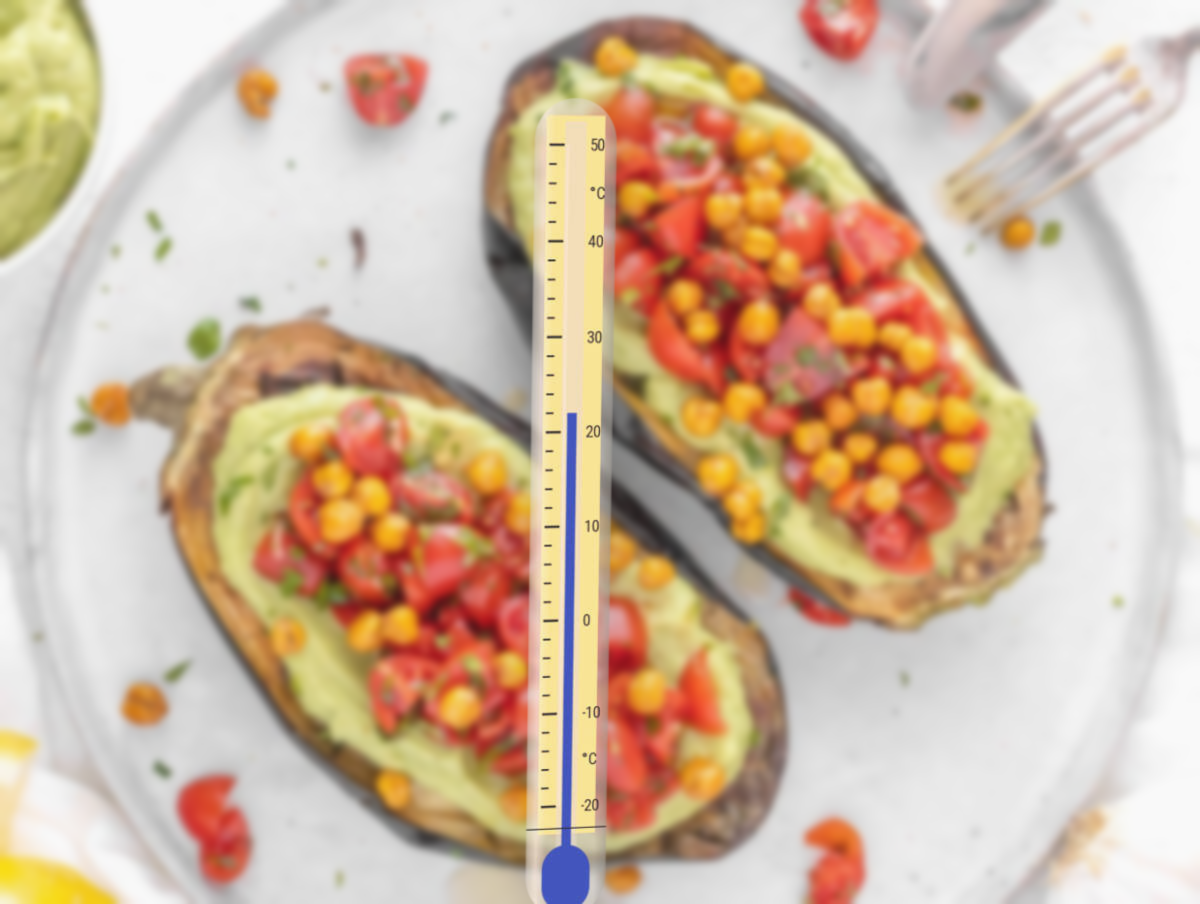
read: {"value": 22, "unit": "°C"}
